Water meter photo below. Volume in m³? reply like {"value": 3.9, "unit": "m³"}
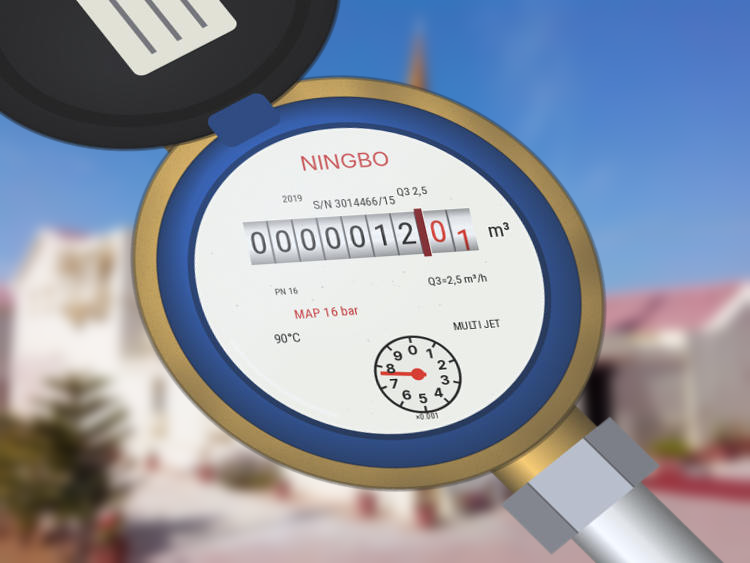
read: {"value": 12.007, "unit": "m³"}
